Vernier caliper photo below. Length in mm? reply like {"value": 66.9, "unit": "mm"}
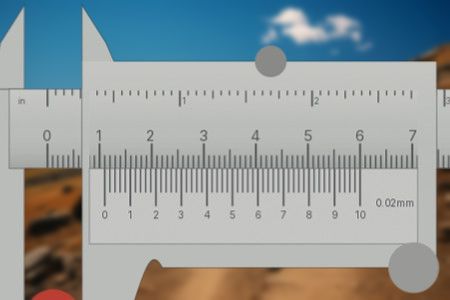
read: {"value": 11.0, "unit": "mm"}
